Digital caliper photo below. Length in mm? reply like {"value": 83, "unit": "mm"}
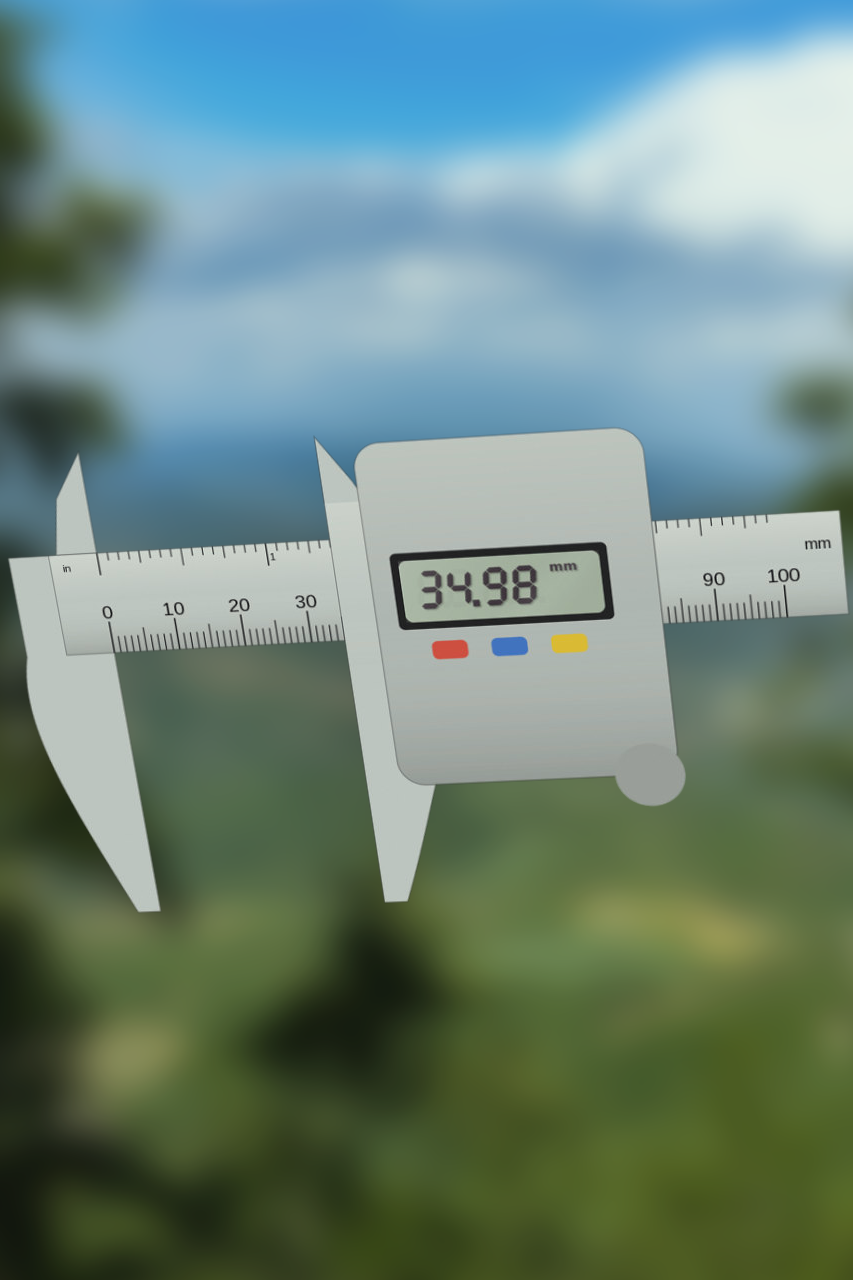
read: {"value": 34.98, "unit": "mm"}
